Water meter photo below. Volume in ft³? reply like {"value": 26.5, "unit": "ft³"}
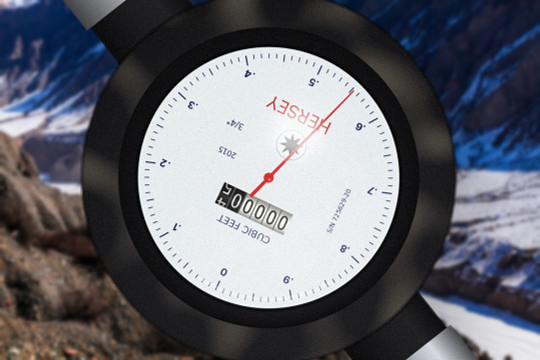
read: {"value": 4.55, "unit": "ft³"}
